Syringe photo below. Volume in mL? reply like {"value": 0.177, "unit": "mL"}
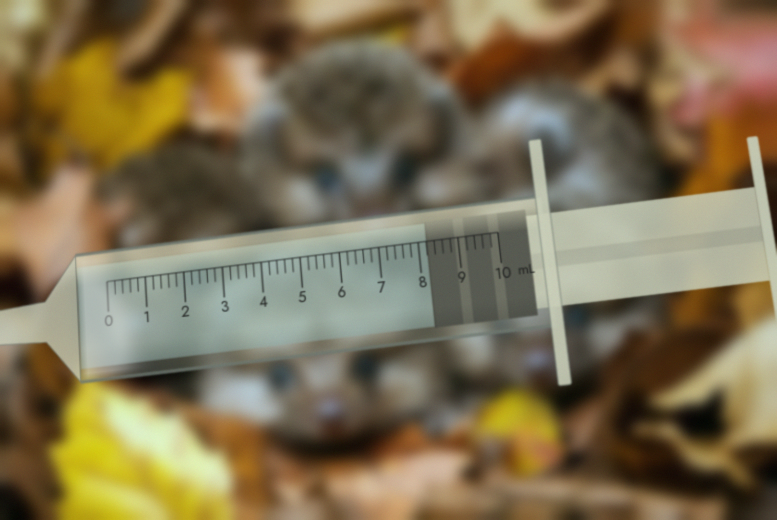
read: {"value": 8.2, "unit": "mL"}
